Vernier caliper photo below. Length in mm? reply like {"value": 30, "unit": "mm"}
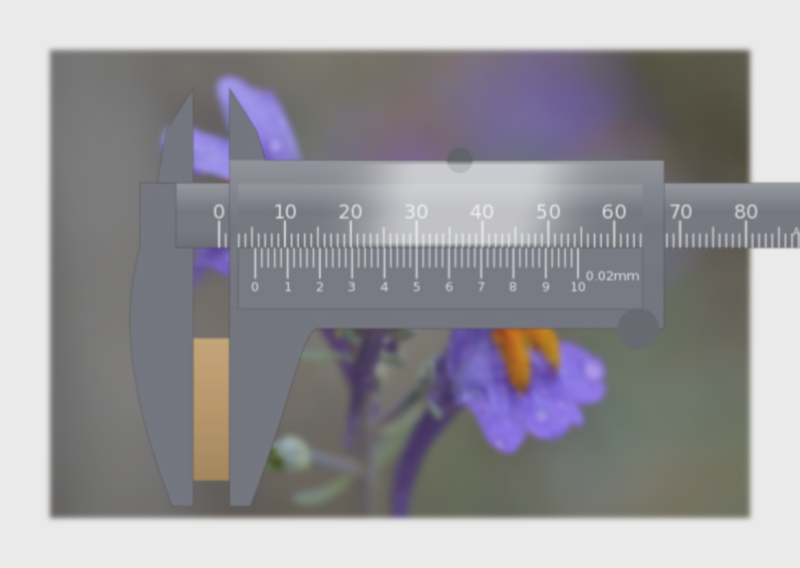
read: {"value": 5.5, "unit": "mm"}
